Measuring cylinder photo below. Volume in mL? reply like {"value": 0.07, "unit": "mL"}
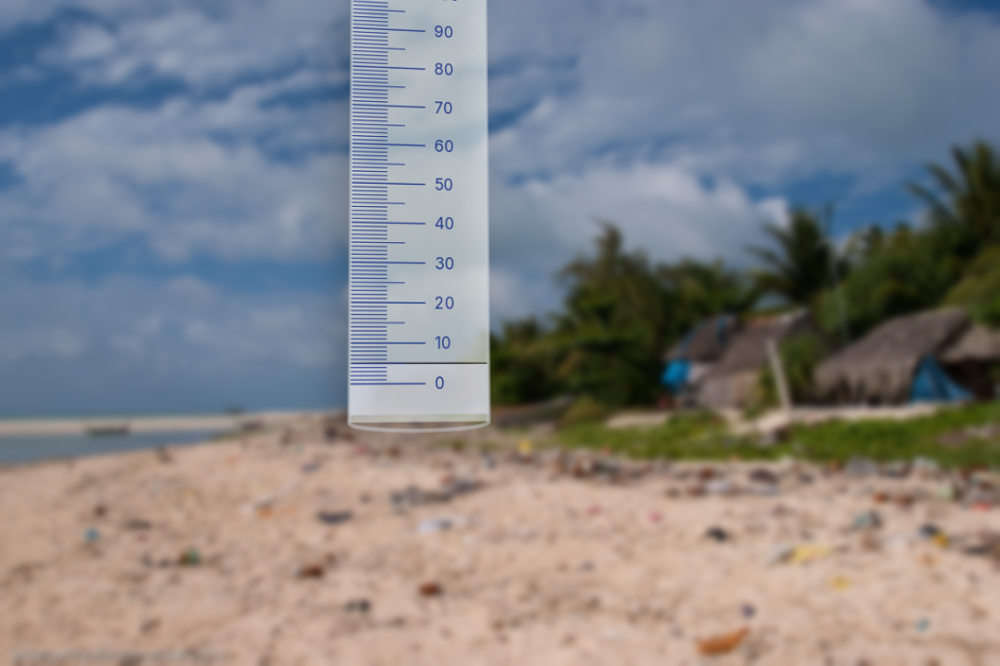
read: {"value": 5, "unit": "mL"}
